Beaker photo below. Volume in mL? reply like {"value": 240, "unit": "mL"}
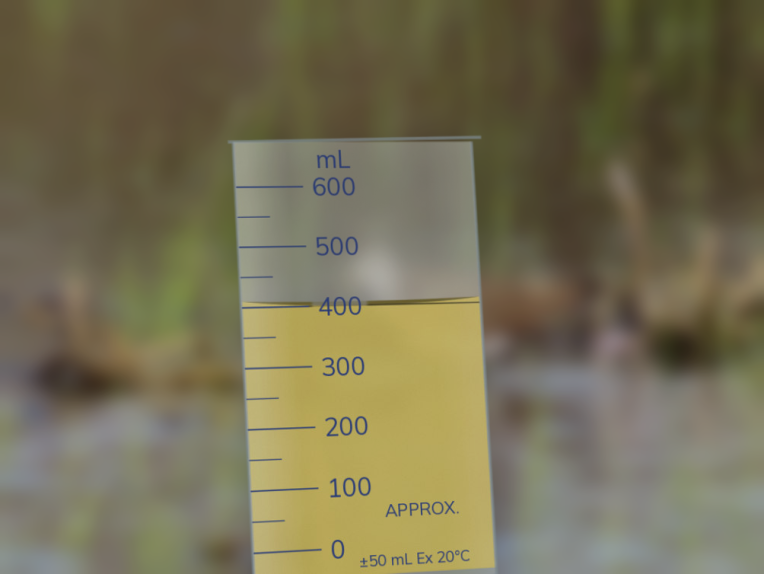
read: {"value": 400, "unit": "mL"}
